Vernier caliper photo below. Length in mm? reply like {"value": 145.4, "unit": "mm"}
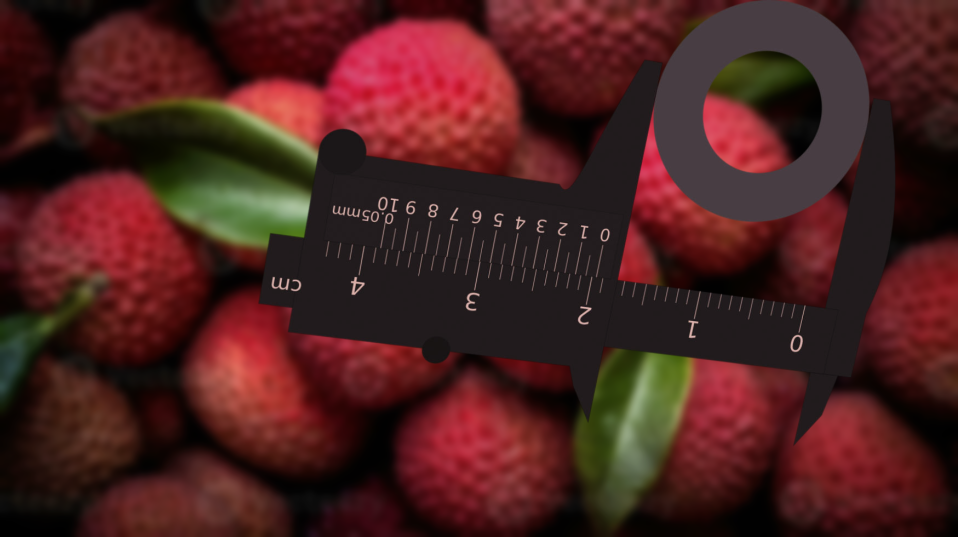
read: {"value": 19.6, "unit": "mm"}
